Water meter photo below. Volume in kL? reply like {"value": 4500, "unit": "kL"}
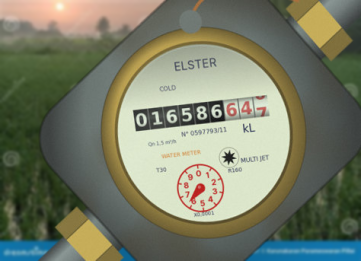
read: {"value": 16586.6466, "unit": "kL"}
